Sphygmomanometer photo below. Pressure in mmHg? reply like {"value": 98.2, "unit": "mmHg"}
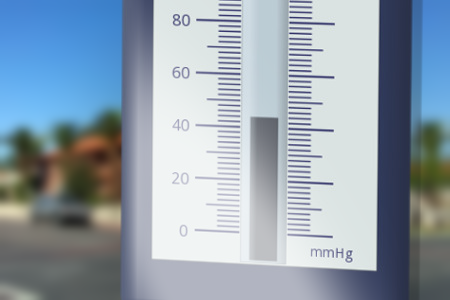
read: {"value": 44, "unit": "mmHg"}
